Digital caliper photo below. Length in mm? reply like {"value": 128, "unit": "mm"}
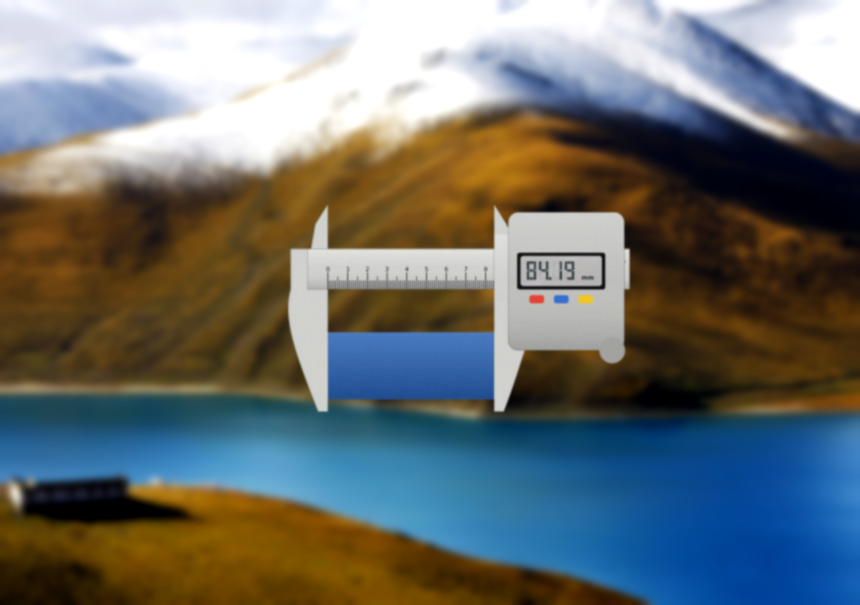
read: {"value": 84.19, "unit": "mm"}
